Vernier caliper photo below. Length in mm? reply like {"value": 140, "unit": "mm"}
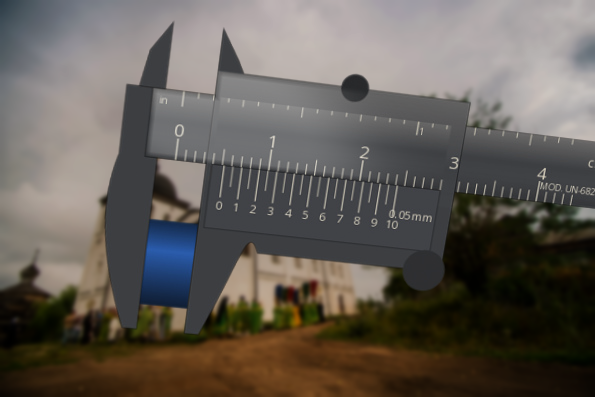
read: {"value": 5.2, "unit": "mm"}
